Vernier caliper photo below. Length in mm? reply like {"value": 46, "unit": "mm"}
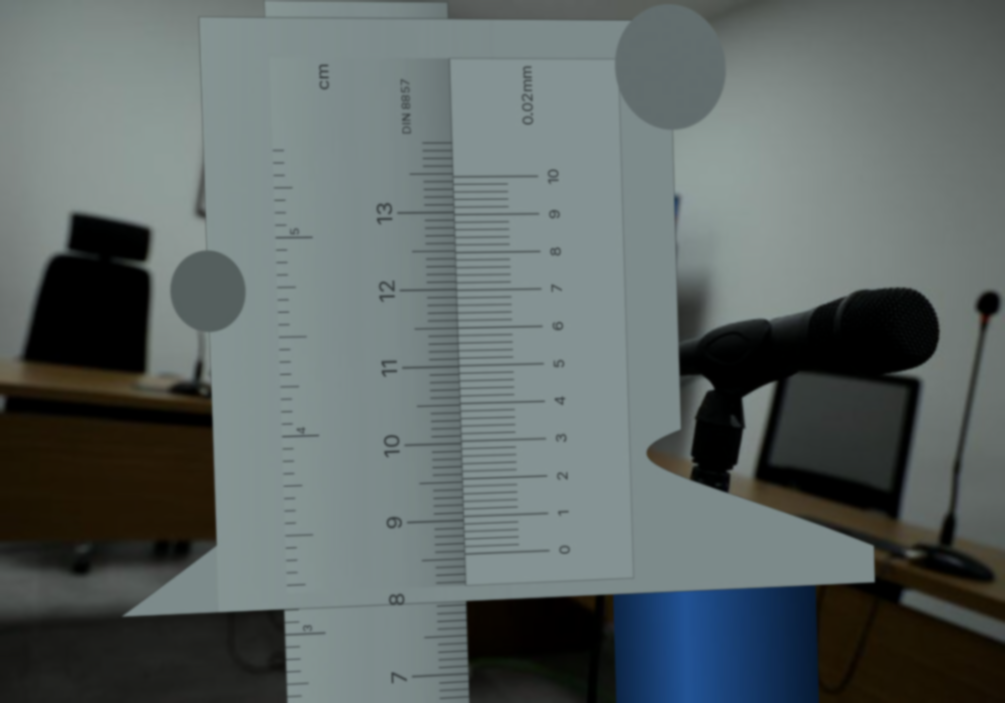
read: {"value": 85.6, "unit": "mm"}
